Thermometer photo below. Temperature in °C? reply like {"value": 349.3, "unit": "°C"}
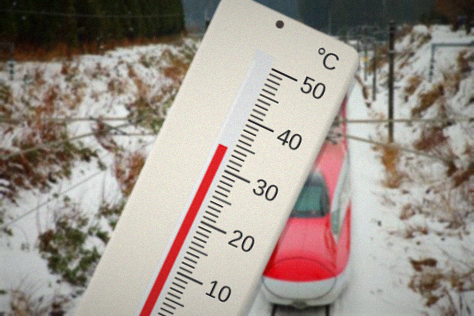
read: {"value": 34, "unit": "°C"}
